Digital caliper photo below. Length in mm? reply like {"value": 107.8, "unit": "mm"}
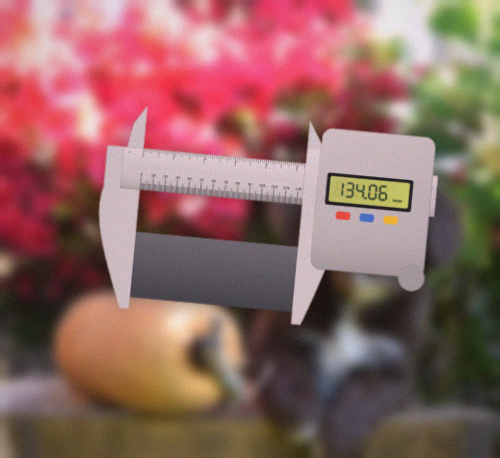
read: {"value": 134.06, "unit": "mm"}
